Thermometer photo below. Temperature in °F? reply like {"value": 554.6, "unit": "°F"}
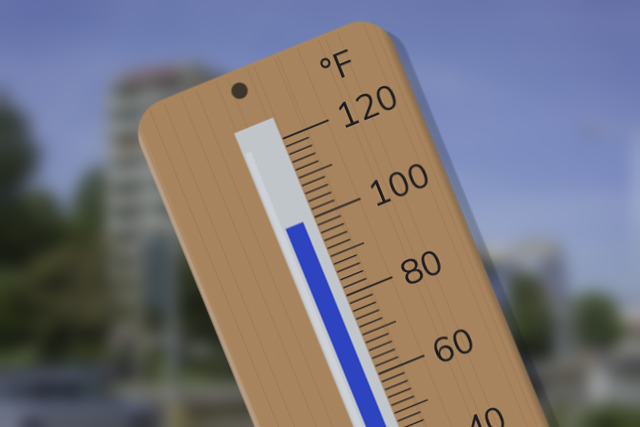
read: {"value": 100, "unit": "°F"}
